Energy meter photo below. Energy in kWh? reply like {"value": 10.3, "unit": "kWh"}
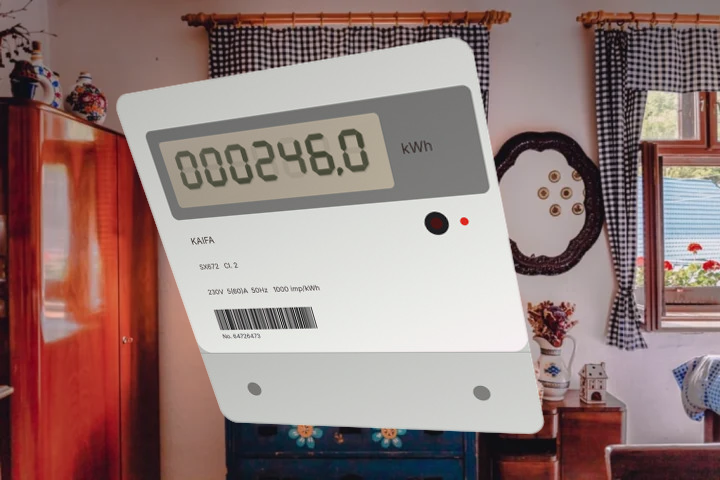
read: {"value": 246.0, "unit": "kWh"}
